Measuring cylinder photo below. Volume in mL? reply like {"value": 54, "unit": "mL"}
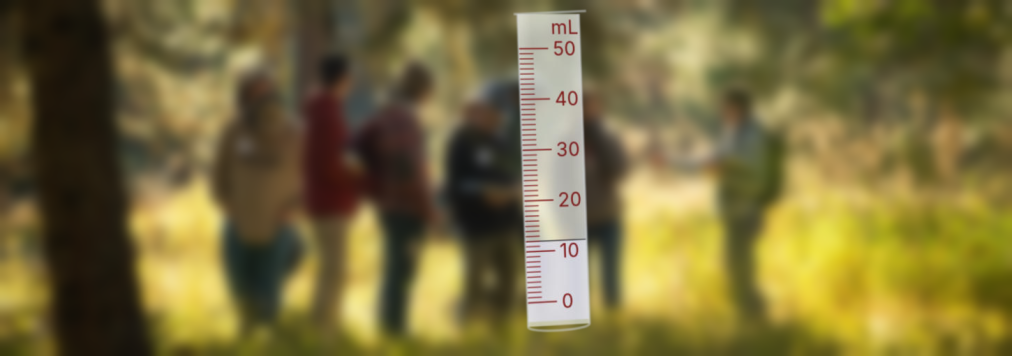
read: {"value": 12, "unit": "mL"}
